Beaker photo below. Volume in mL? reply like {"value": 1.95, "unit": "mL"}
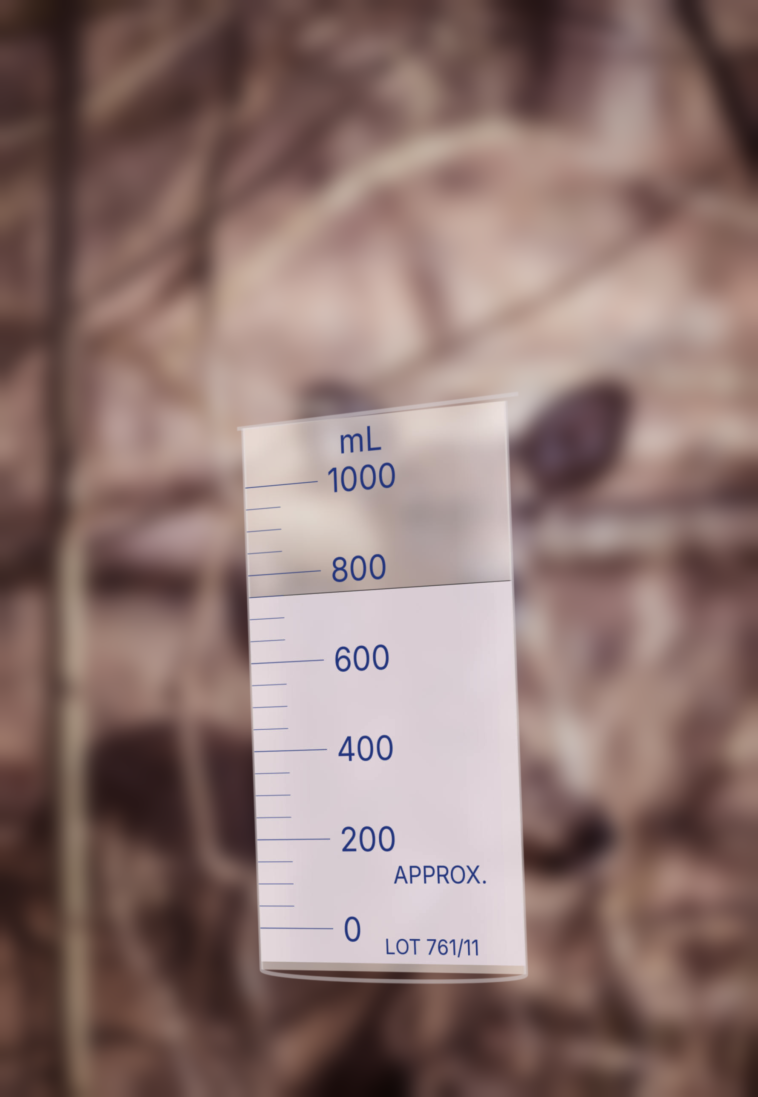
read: {"value": 750, "unit": "mL"}
